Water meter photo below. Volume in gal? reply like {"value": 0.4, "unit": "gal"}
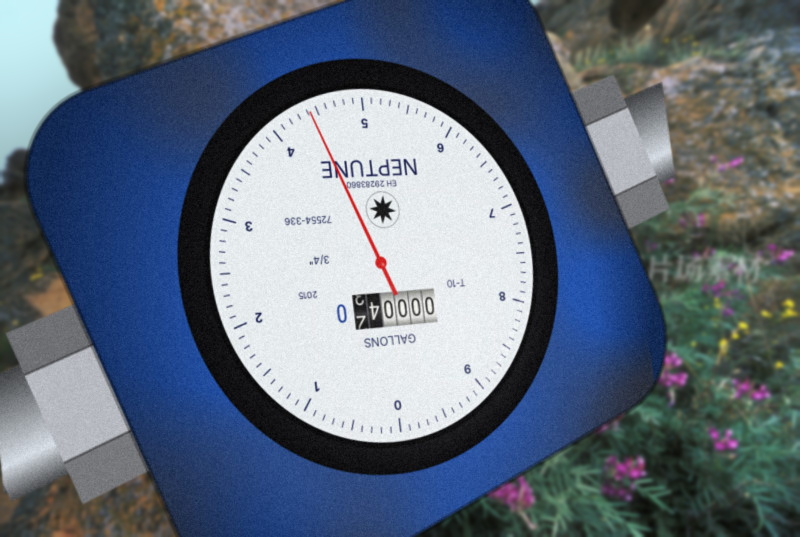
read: {"value": 424.4, "unit": "gal"}
